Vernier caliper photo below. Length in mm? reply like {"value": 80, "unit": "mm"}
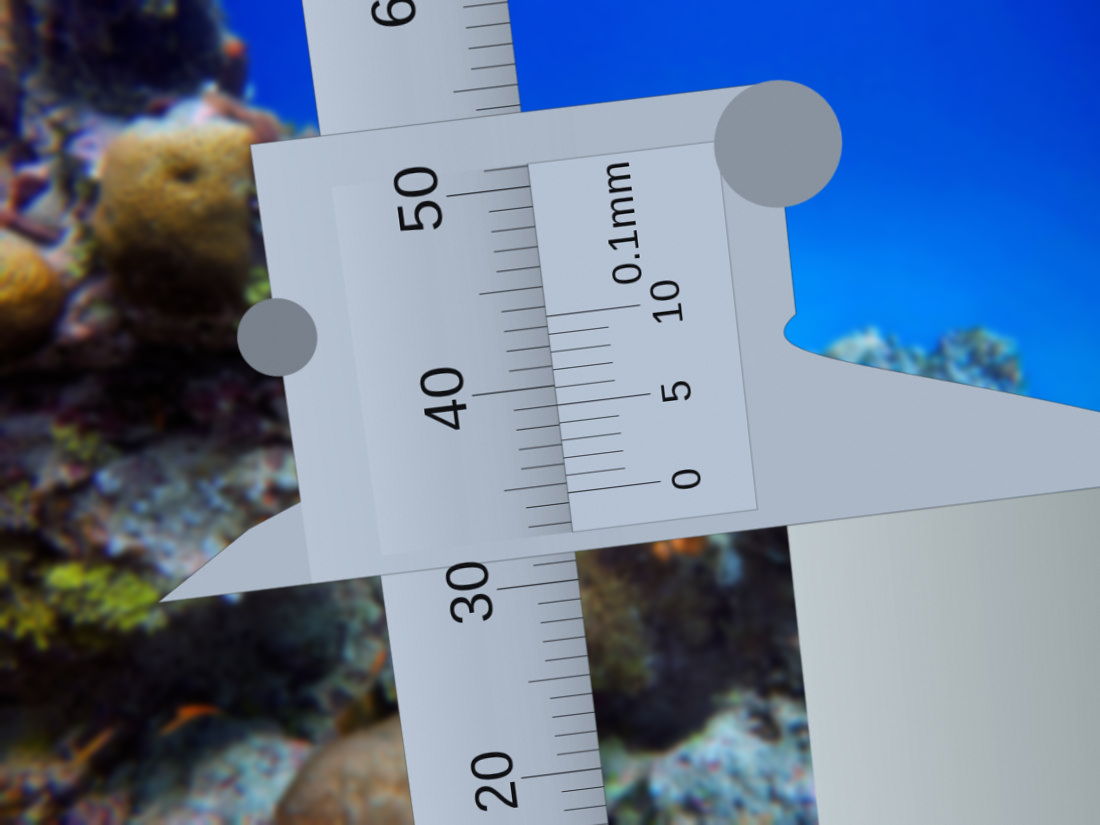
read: {"value": 34.5, "unit": "mm"}
